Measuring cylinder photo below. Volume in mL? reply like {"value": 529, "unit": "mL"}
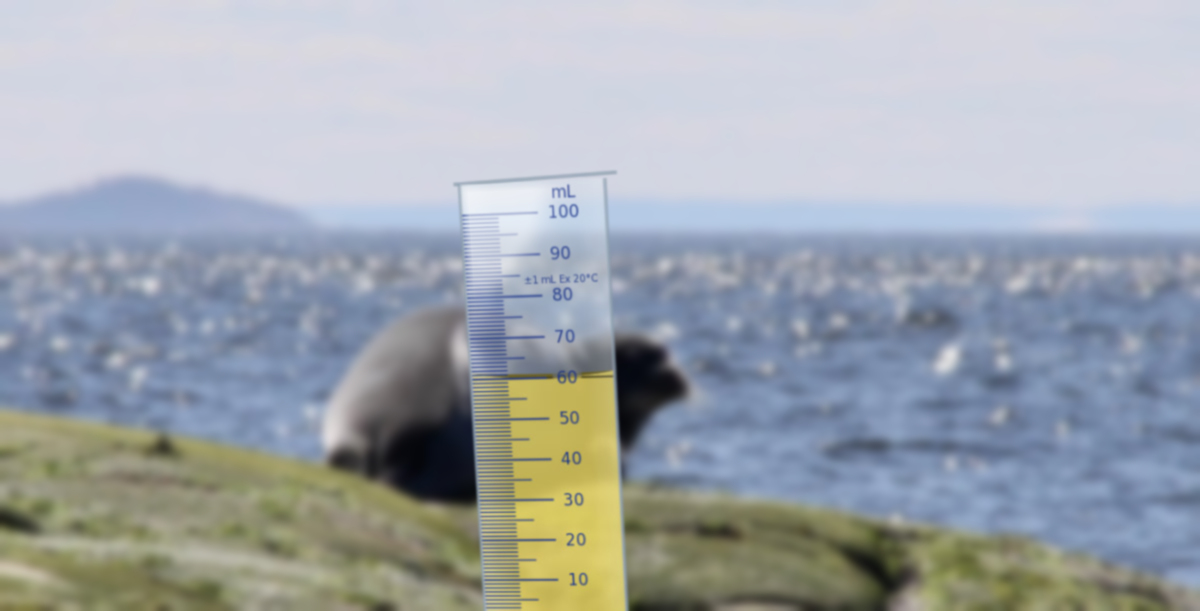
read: {"value": 60, "unit": "mL"}
